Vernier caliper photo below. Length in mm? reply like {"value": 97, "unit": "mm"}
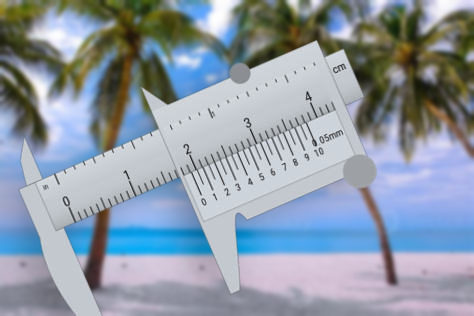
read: {"value": 19.2, "unit": "mm"}
